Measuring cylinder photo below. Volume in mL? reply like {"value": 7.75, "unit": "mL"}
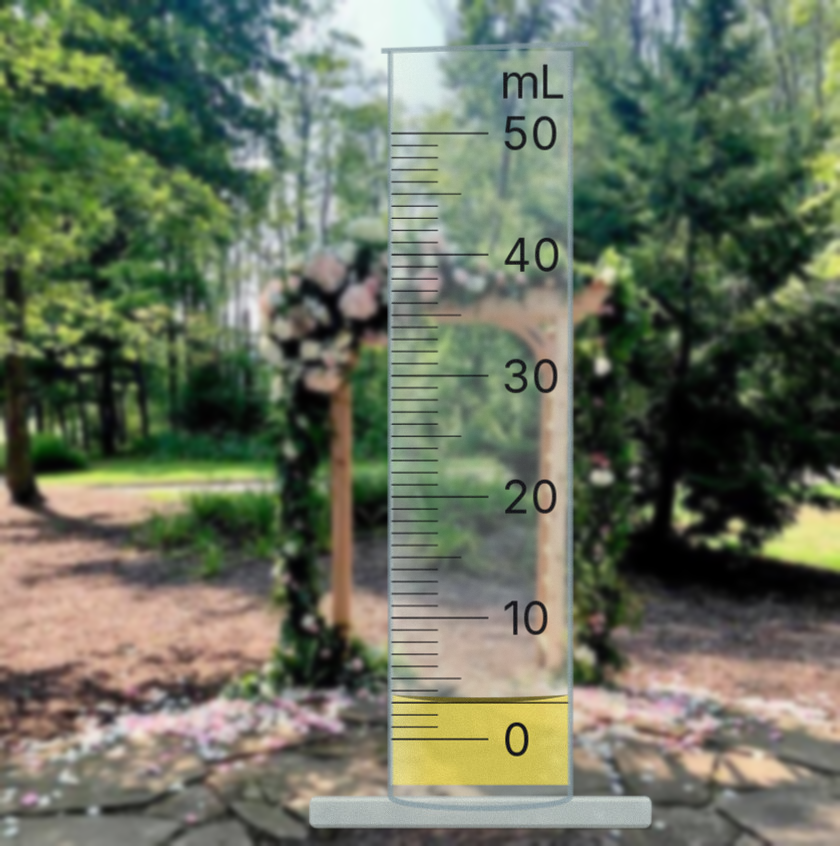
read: {"value": 3, "unit": "mL"}
